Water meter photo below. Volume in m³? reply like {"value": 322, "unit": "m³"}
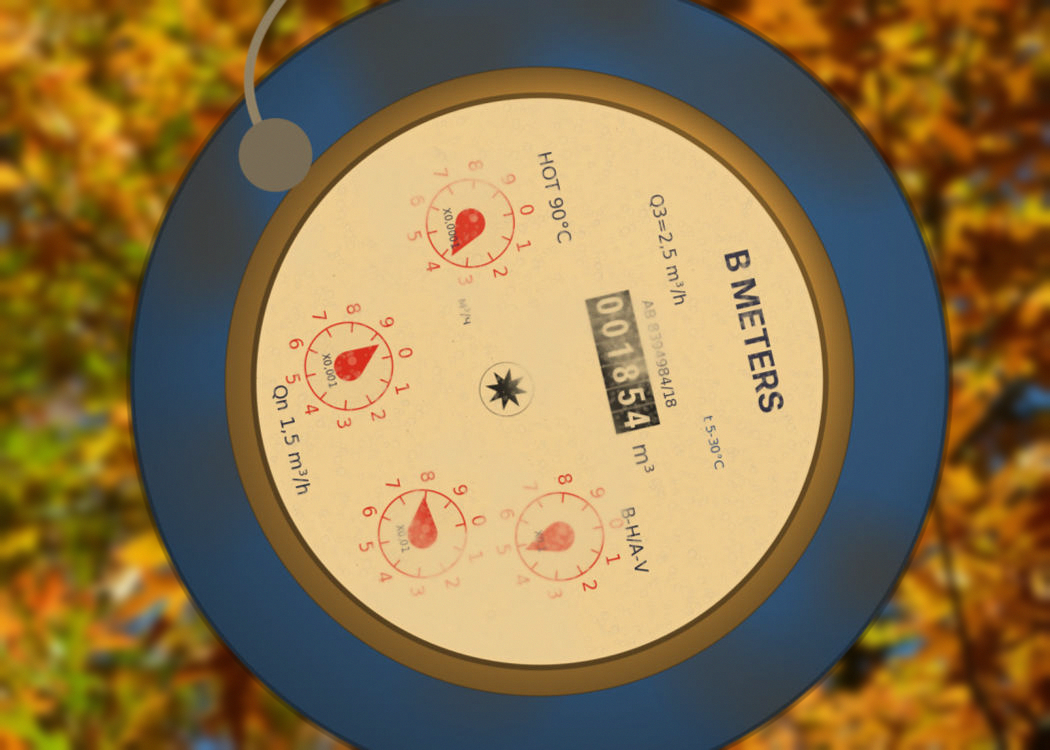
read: {"value": 1854.4793, "unit": "m³"}
